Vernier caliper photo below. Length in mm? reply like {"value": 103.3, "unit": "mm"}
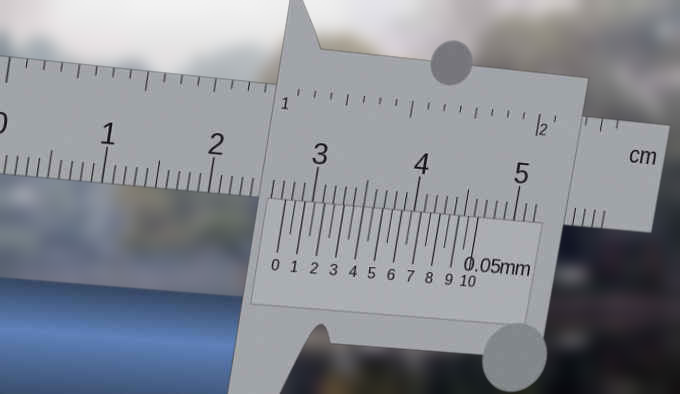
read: {"value": 27.4, "unit": "mm"}
